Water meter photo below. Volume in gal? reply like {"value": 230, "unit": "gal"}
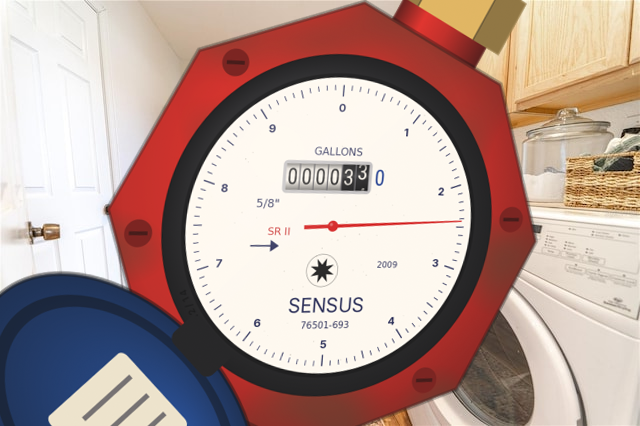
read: {"value": 332.4, "unit": "gal"}
